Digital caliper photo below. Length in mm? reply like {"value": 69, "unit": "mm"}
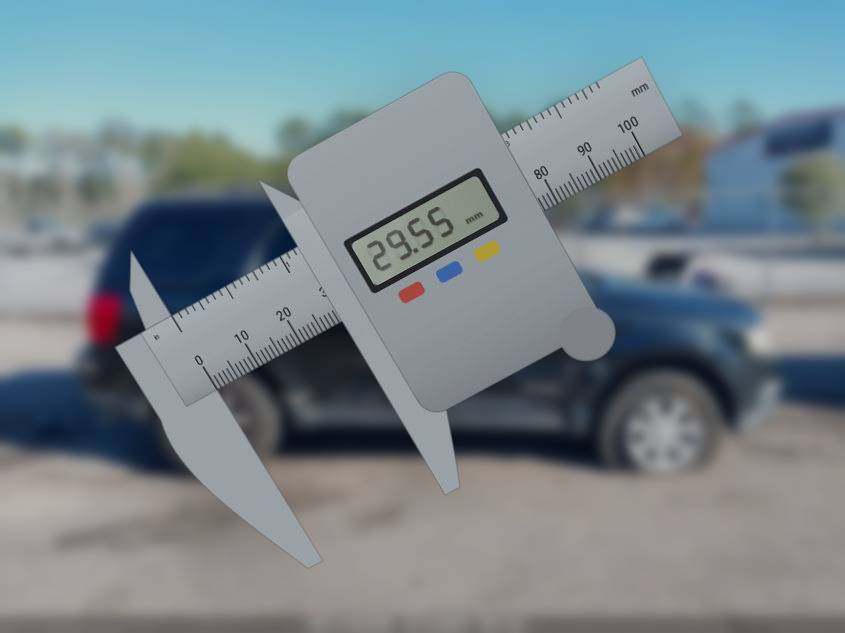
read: {"value": 29.55, "unit": "mm"}
